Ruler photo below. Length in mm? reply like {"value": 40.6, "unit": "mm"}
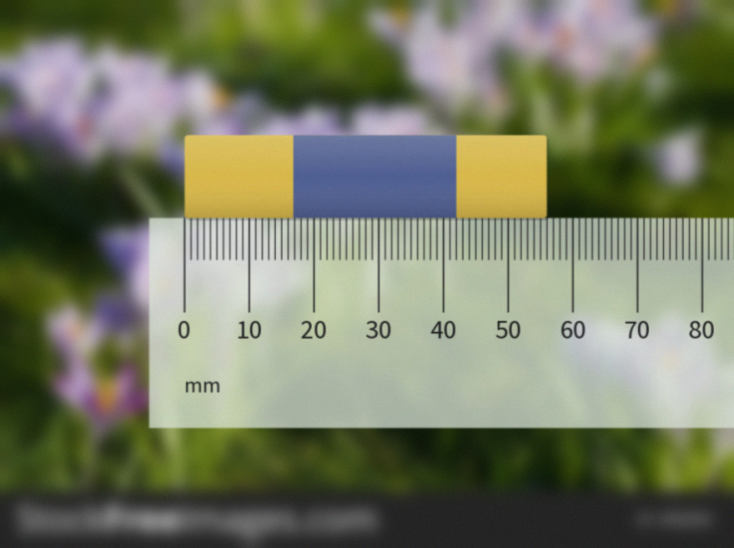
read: {"value": 56, "unit": "mm"}
